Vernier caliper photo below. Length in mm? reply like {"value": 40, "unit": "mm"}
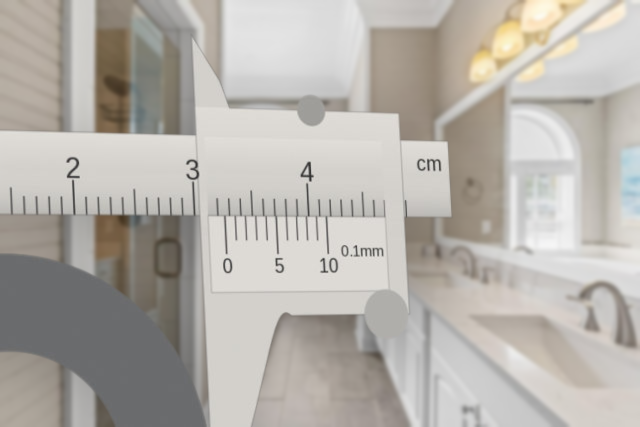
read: {"value": 32.6, "unit": "mm"}
